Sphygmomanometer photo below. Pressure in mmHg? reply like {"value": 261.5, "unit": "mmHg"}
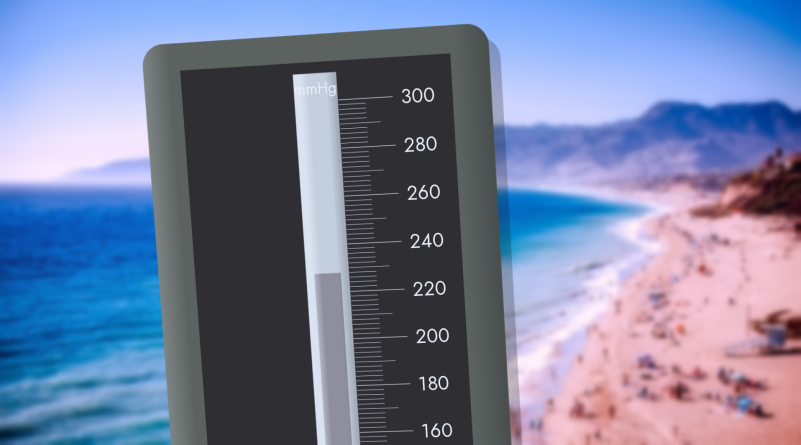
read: {"value": 228, "unit": "mmHg"}
